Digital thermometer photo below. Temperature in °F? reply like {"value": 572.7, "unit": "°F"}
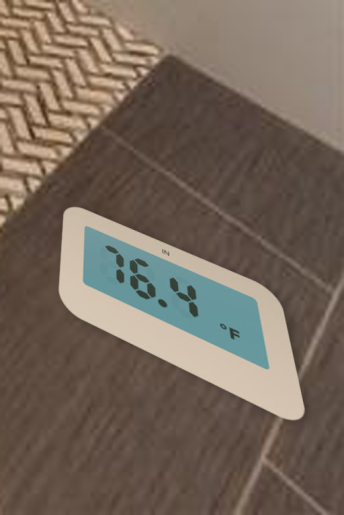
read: {"value": 76.4, "unit": "°F"}
